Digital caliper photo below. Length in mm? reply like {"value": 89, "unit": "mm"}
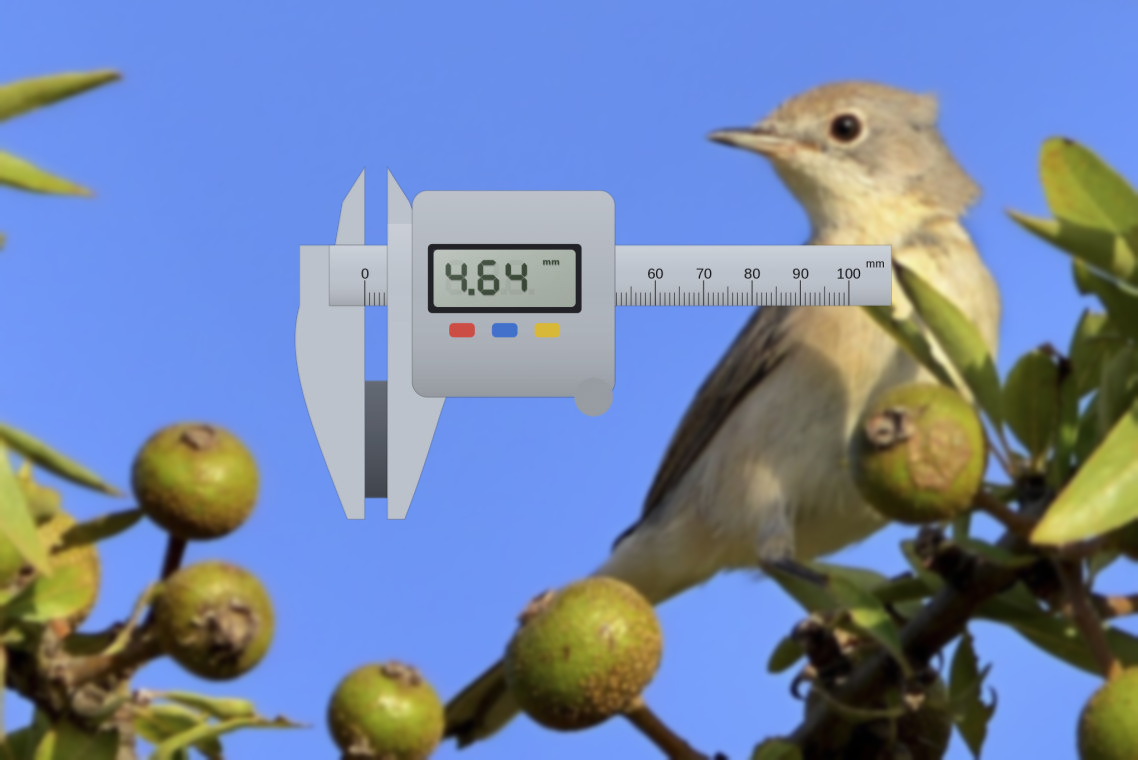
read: {"value": 4.64, "unit": "mm"}
